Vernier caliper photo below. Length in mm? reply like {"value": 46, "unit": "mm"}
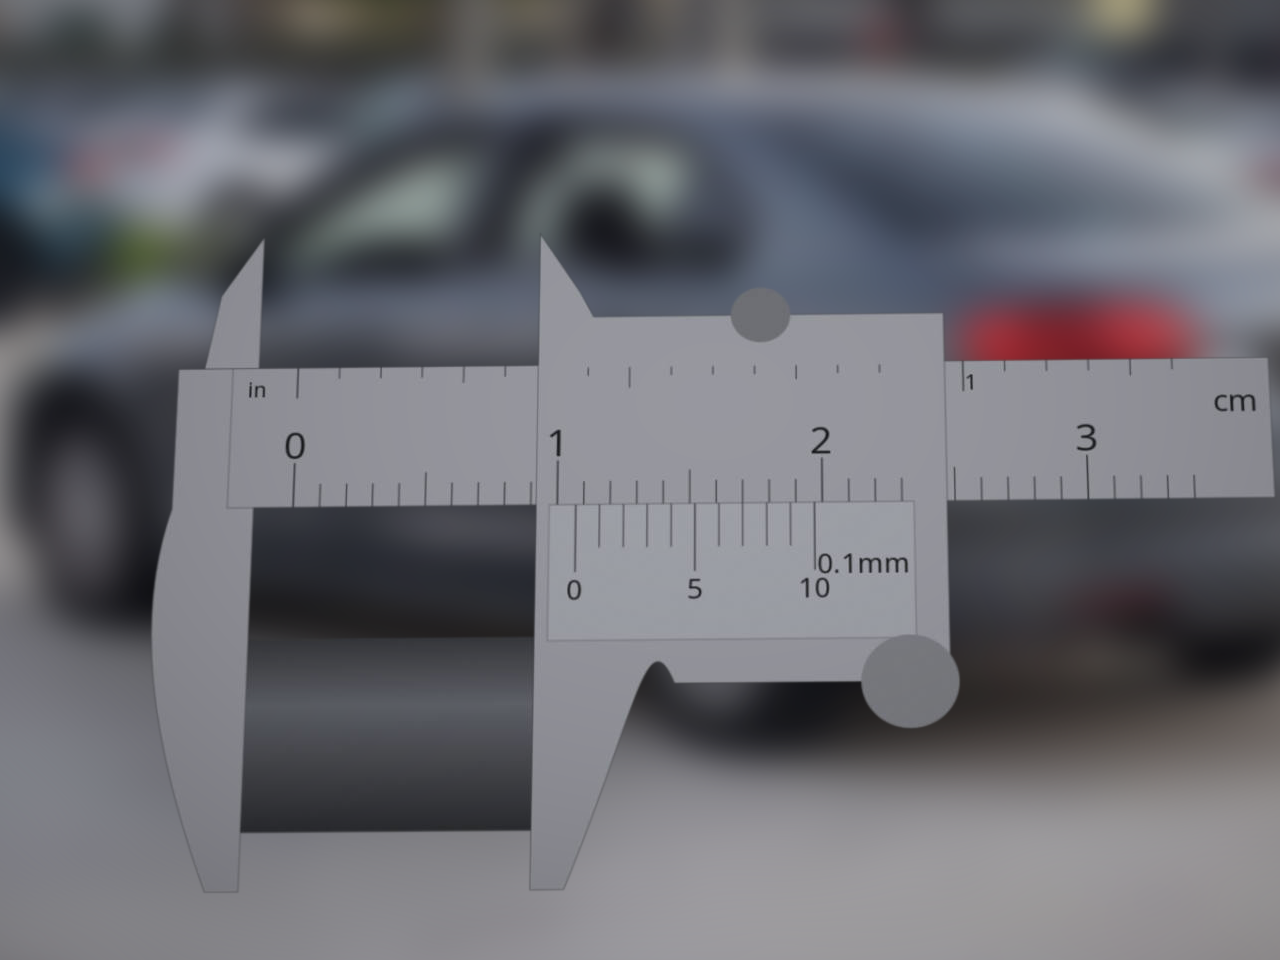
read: {"value": 10.7, "unit": "mm"}
